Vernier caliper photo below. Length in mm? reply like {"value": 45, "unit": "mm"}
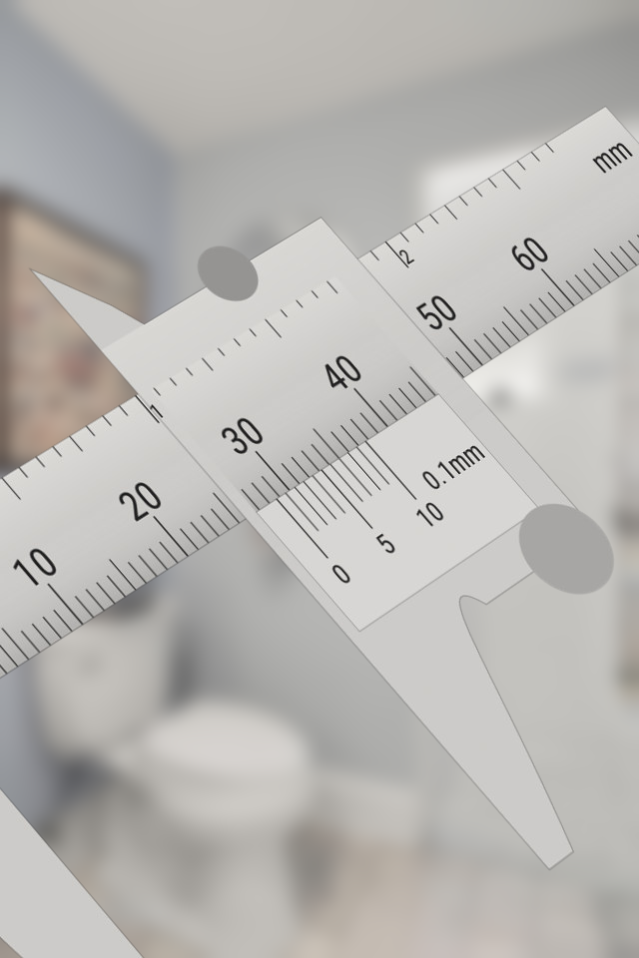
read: {"value": 28.7, "unit": "mm"}
